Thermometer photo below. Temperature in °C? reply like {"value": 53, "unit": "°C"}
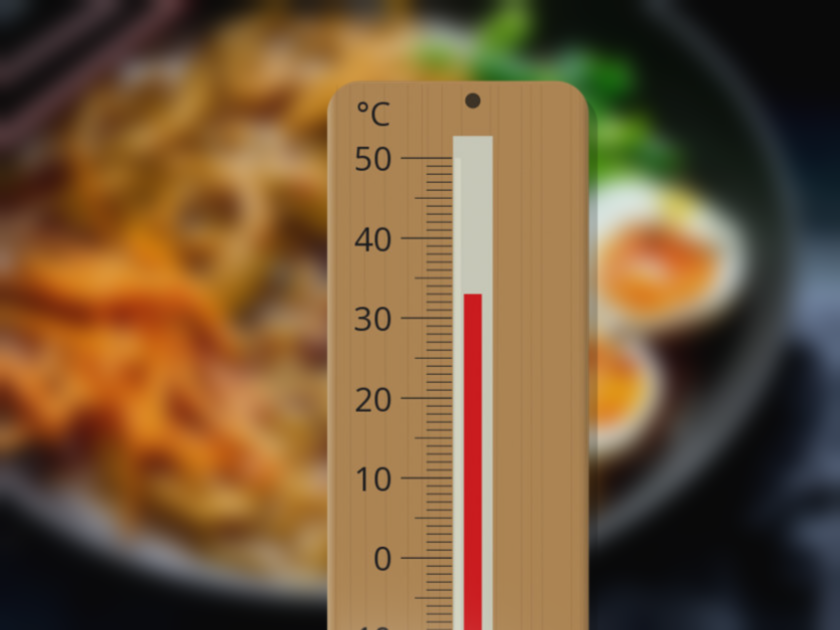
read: {"value": 33, "unit": "°C"}
